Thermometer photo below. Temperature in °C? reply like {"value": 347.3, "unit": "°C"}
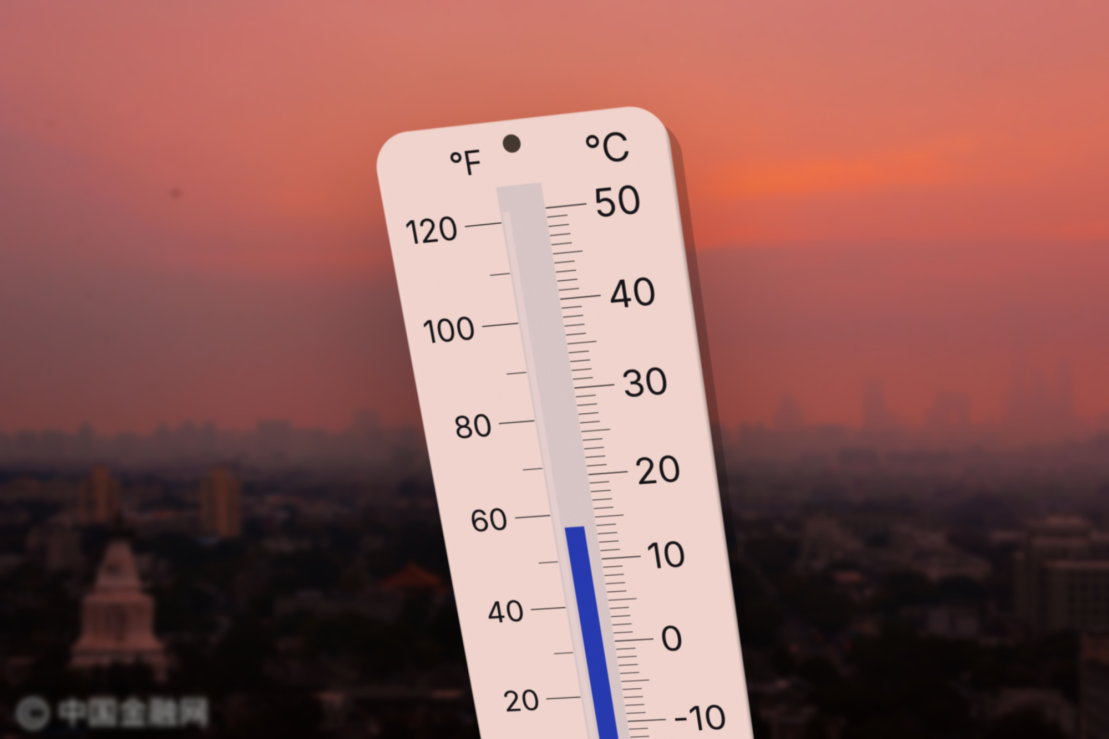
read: {"value": 14, "unit": "°C"}
